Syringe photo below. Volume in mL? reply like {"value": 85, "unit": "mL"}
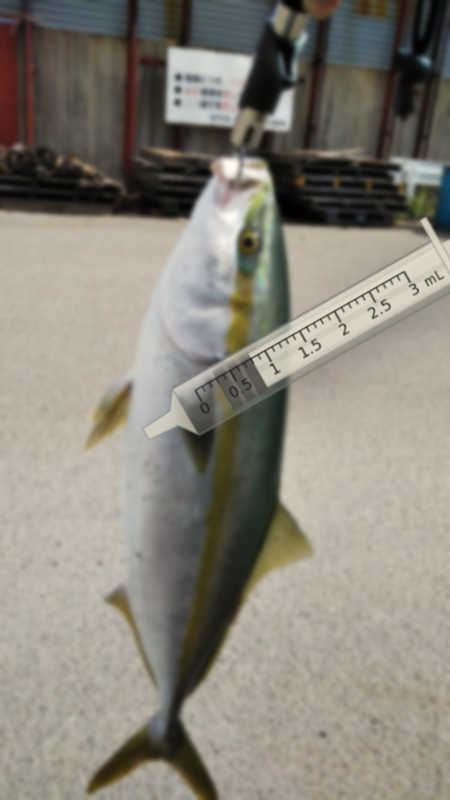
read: {"value": 0.3, "unit": "mL"}
